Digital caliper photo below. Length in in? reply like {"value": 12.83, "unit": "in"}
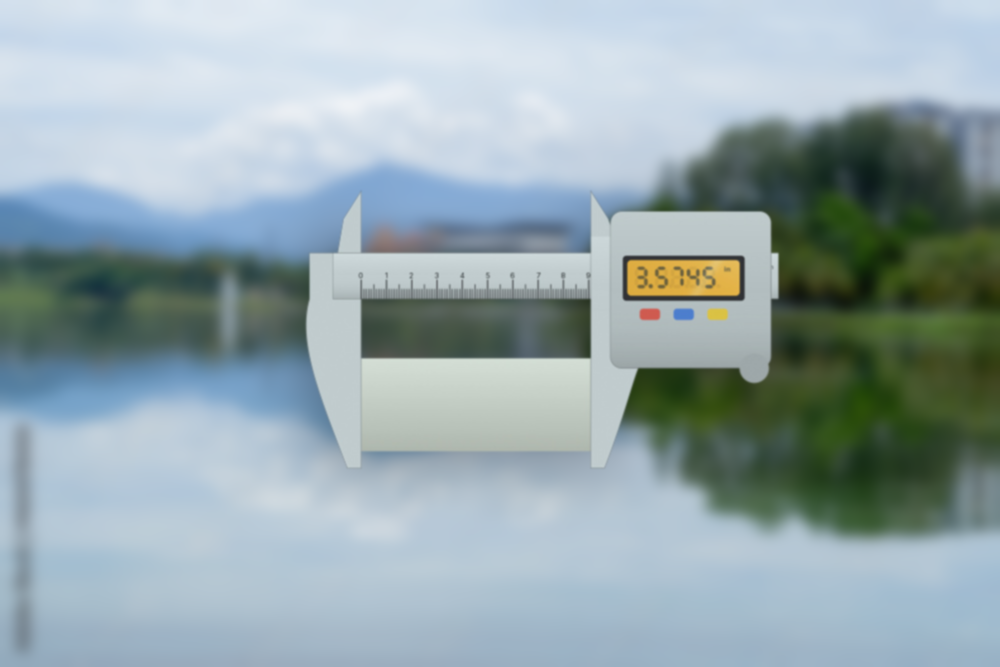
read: {"value": 3.5745, "unit": "in"}
